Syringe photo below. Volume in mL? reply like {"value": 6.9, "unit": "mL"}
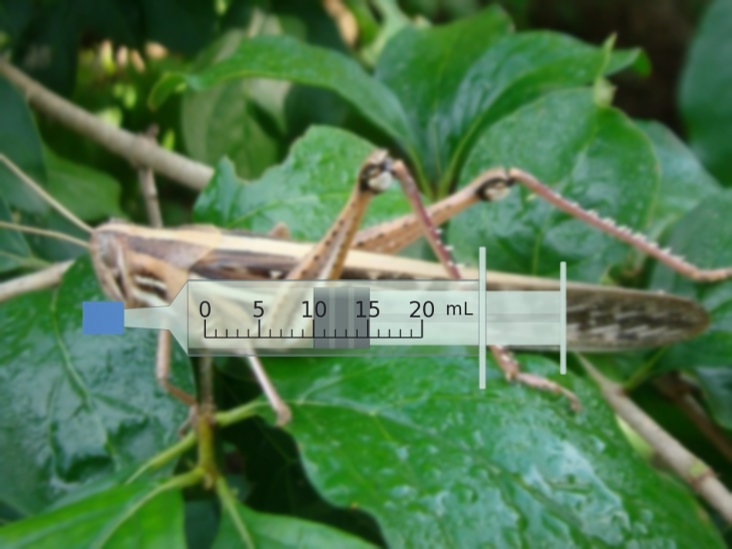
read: {"value": 10, "unit": "mL"}
